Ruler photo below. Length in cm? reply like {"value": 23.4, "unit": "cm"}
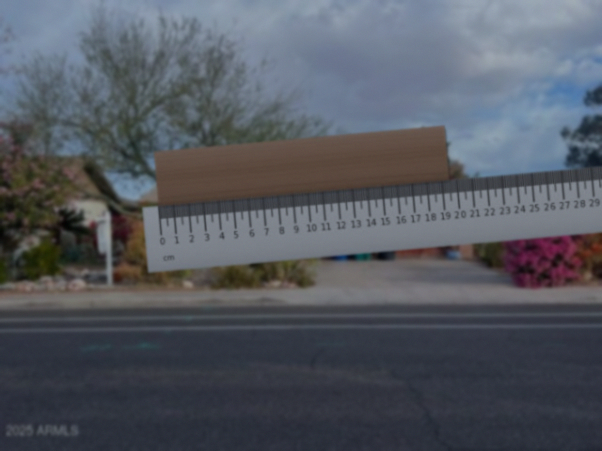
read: {"value": 19.5, "unit": "cm"}
